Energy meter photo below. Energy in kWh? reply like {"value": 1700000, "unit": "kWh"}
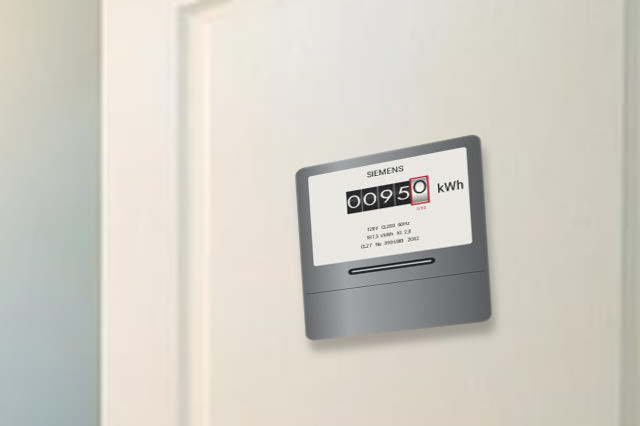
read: {"value": 95.0, "unit": "kWh"}
